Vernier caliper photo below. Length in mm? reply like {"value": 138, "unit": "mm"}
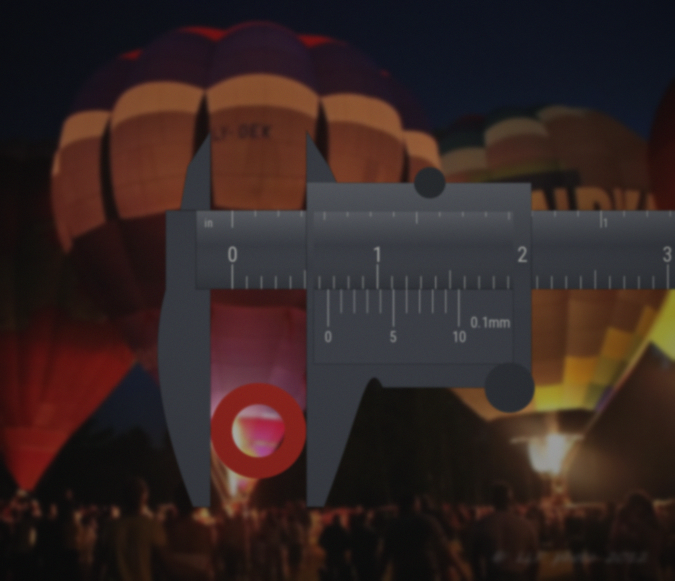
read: {"value": 6.6, "unit": "mm"}
